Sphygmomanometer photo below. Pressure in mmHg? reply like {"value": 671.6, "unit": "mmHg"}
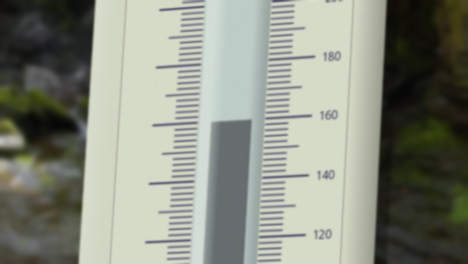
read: {"value": 160, "unit": "mmHg"}
